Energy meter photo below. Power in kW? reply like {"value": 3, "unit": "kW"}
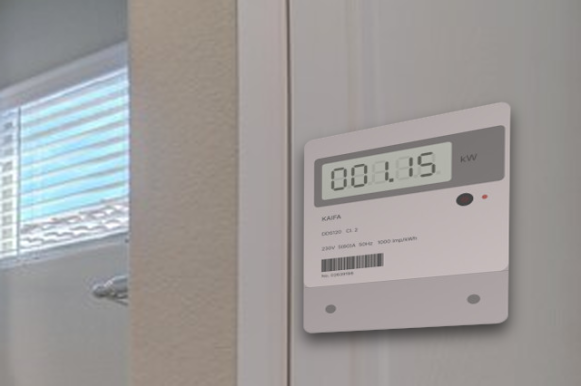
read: {"value": 1.15, "unit": "kW"}
